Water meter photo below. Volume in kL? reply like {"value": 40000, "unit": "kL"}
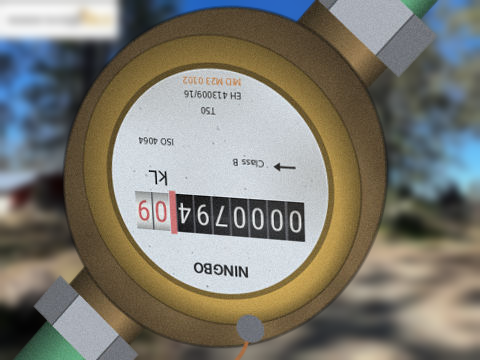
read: {"value": 794.09, "unit": "kL"}
